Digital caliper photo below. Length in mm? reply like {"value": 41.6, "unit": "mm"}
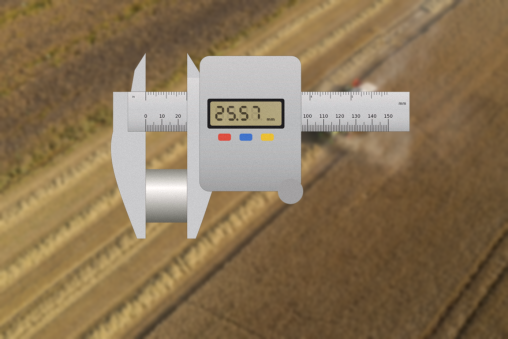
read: {"value": 25.57, "unit": "mm"}
